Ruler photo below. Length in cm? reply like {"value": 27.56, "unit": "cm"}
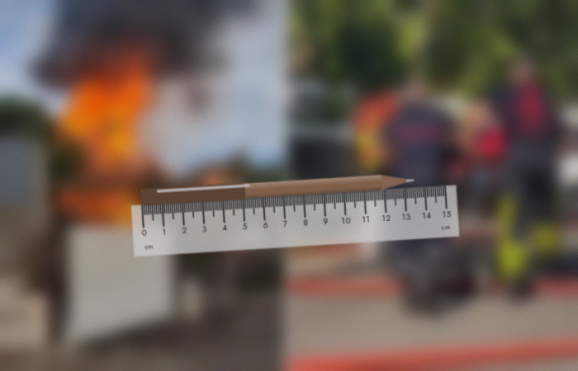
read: {"value": 13.5, "unit": "cm"}
